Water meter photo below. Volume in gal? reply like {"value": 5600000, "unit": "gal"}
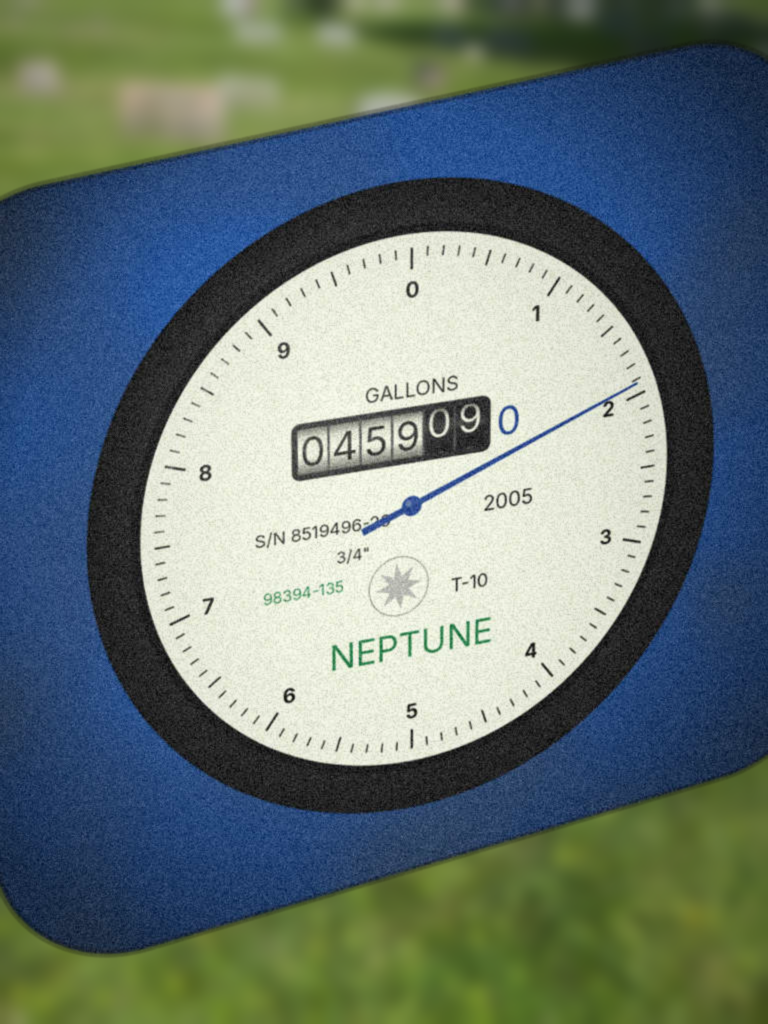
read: {"value": 459091.9, "unit": "gal"}
